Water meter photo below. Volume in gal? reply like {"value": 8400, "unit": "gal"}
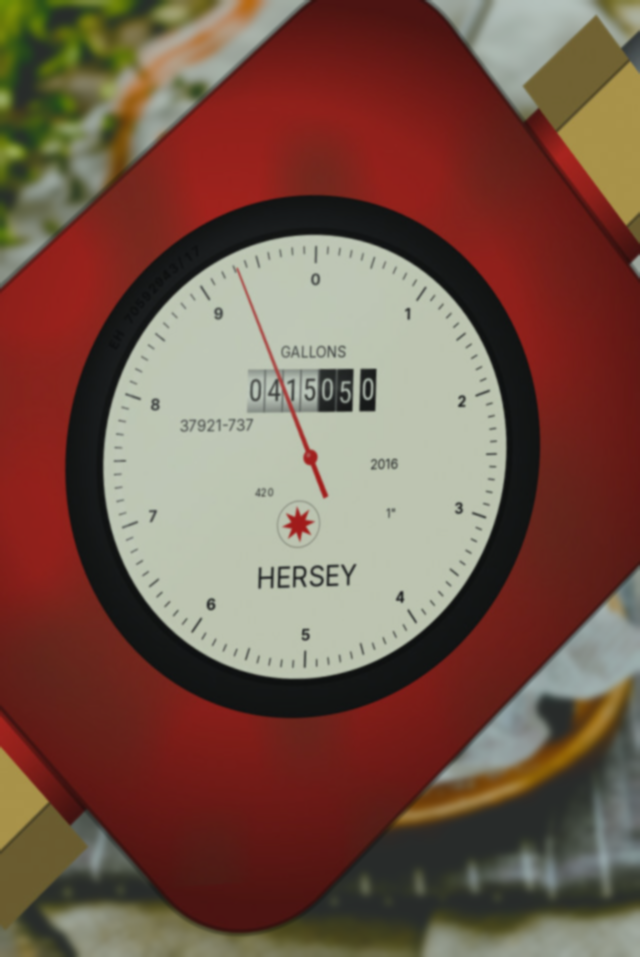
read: {"value": 415049.3, "unit": "gal"}
